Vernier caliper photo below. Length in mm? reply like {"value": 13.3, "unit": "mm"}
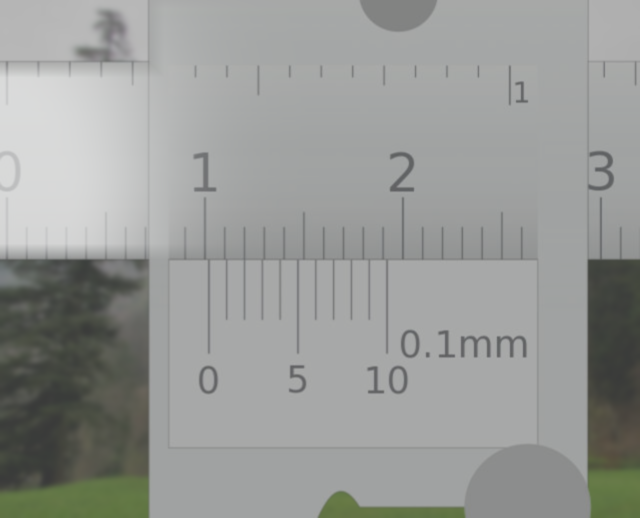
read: {"value": 10.2, "unit": "mm"}
